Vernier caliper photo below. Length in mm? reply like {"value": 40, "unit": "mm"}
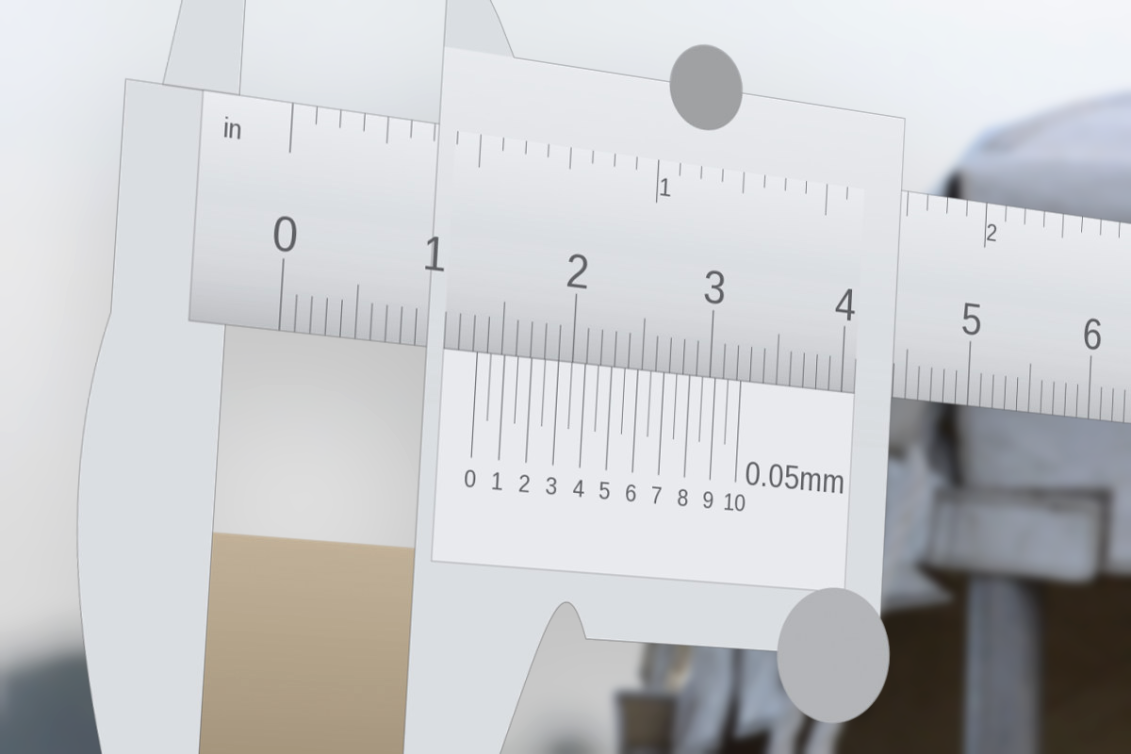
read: {"value": 13.3, "unit": "mm"}
